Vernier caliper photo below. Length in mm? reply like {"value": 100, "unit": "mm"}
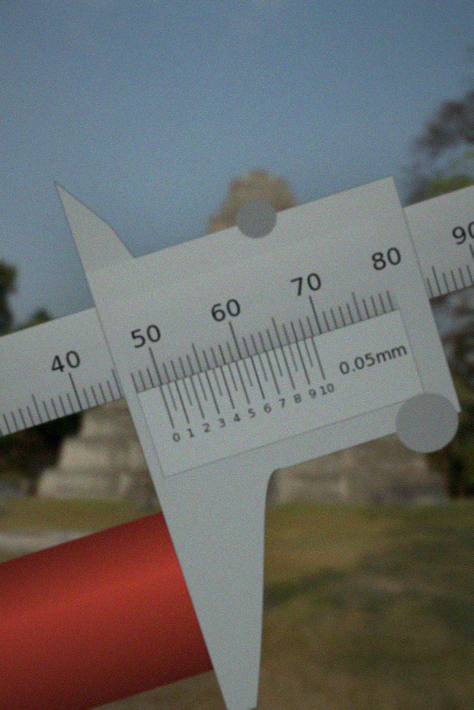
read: {"value": 49.8, "unit": "mm"}
